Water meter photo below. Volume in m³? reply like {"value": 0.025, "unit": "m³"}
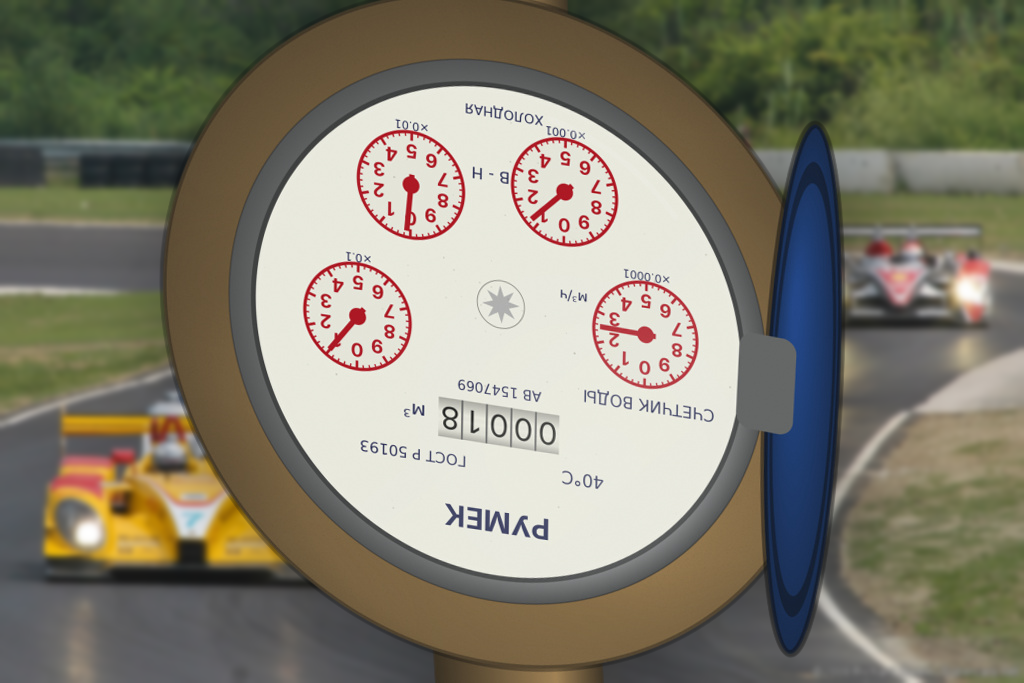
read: {"value": 18.1012, "unit": "m³"}
